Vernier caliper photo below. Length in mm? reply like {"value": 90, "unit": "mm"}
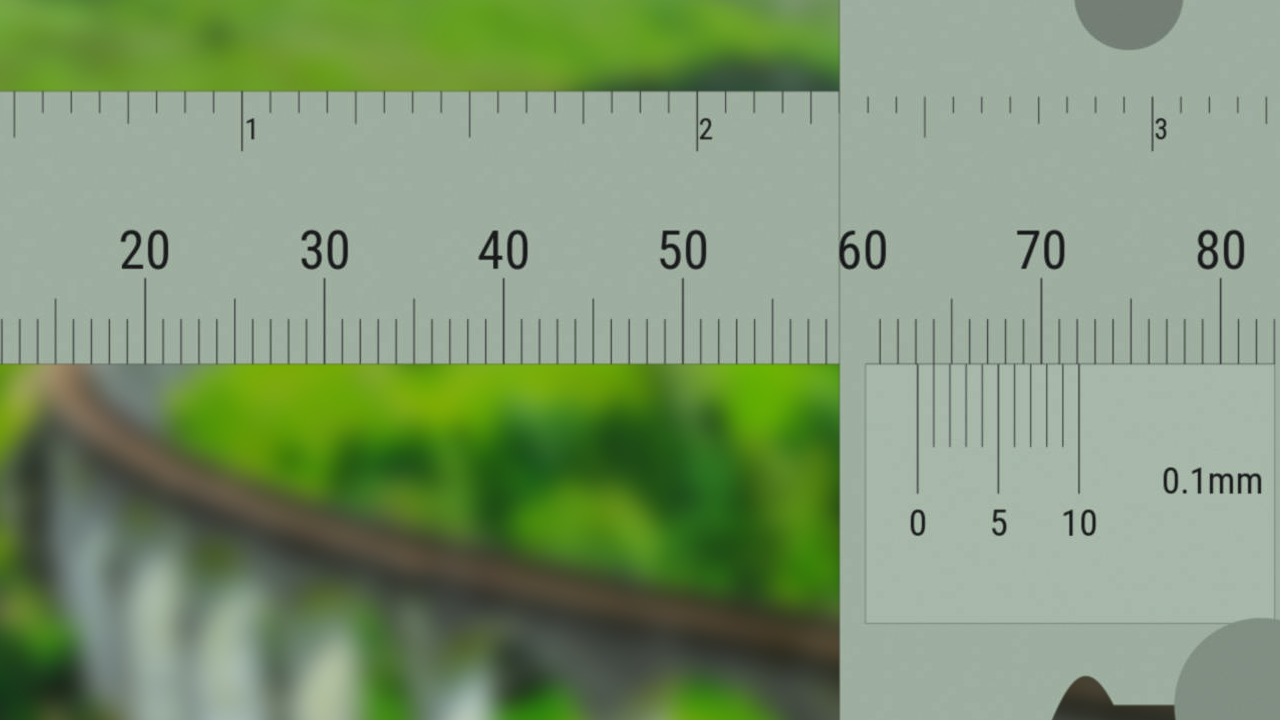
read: {"value": 63.1, "unit": "mm"}
